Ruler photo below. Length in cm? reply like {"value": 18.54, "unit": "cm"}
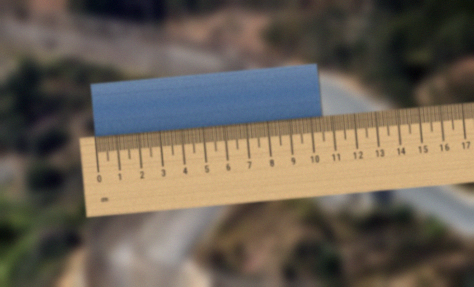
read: {"value": 10.5, "unit": "cm"}
